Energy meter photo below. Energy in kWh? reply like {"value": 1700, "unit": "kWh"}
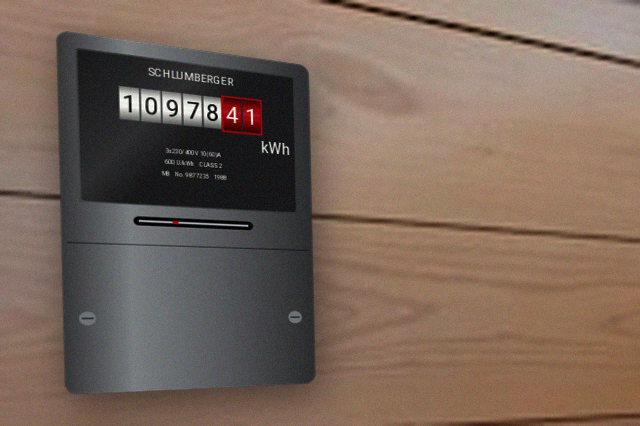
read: {"value": 10978.41, "unit": "kWh"}
